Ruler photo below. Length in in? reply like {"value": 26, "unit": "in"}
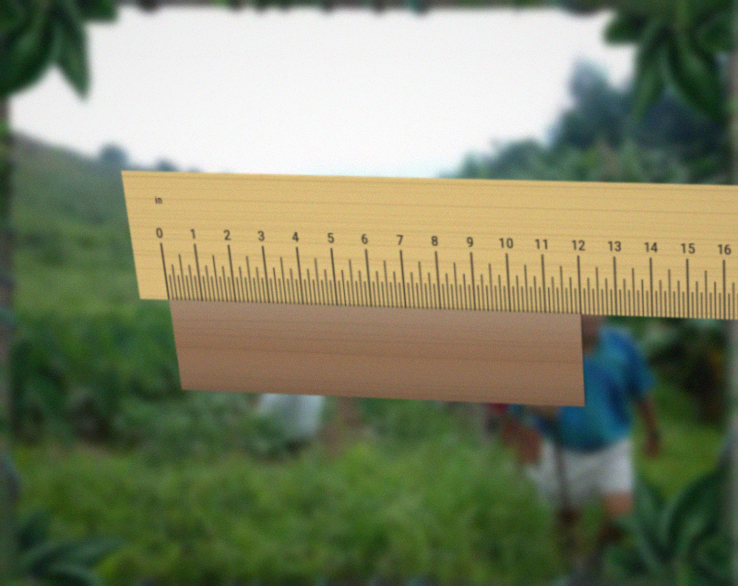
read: {"value": 12, "unit": "in"}
